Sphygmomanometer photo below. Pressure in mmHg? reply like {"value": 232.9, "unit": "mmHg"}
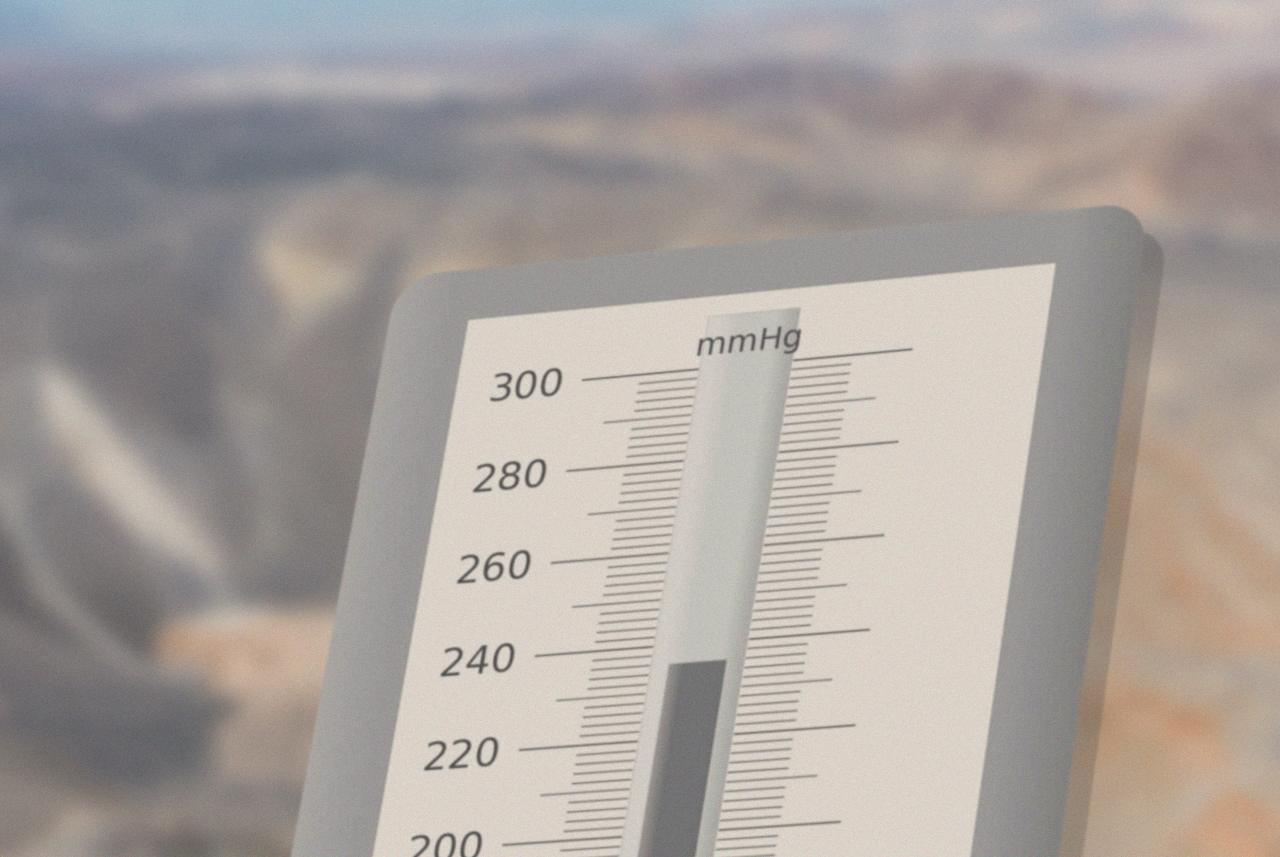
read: {"value": 236, "unit": "mmHg"}
